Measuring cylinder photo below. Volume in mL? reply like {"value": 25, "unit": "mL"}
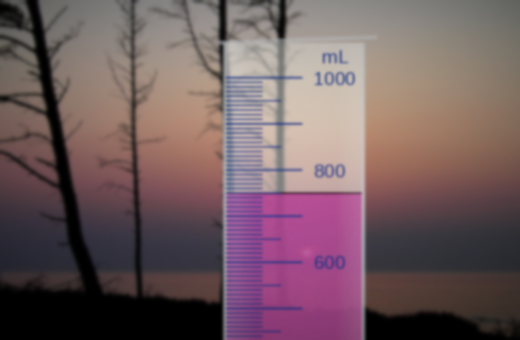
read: {"value": 750, "unit": "mL"}
